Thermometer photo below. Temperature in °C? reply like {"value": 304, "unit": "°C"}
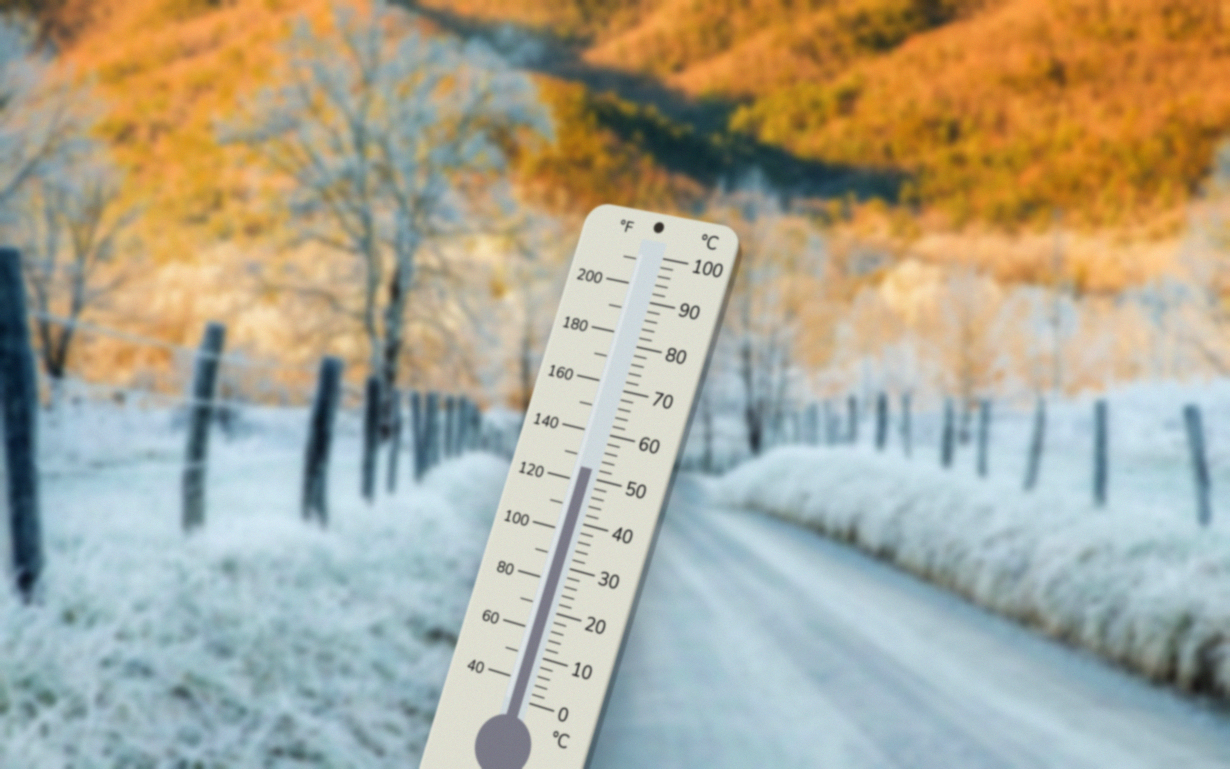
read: {"value": 52, "unit": "°C"}
